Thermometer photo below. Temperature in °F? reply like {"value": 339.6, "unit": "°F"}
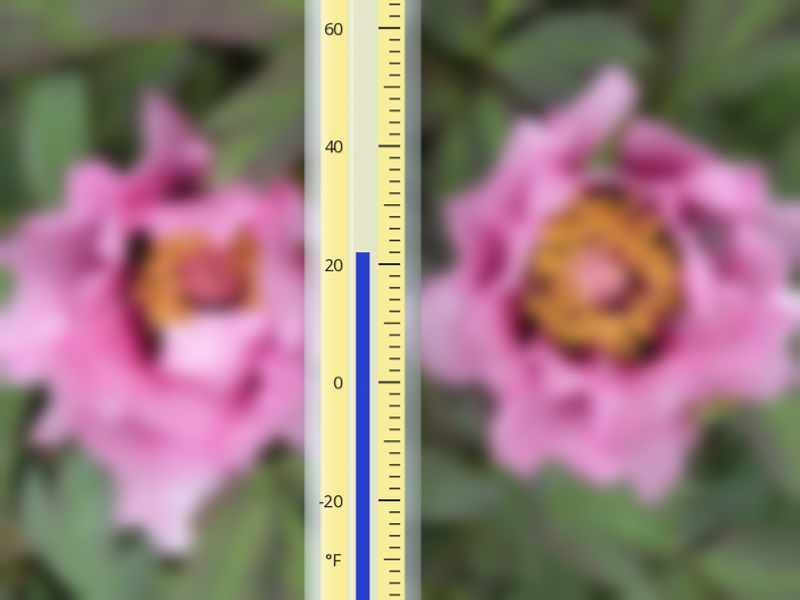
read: {"value": 22, "unit": "°F"}
